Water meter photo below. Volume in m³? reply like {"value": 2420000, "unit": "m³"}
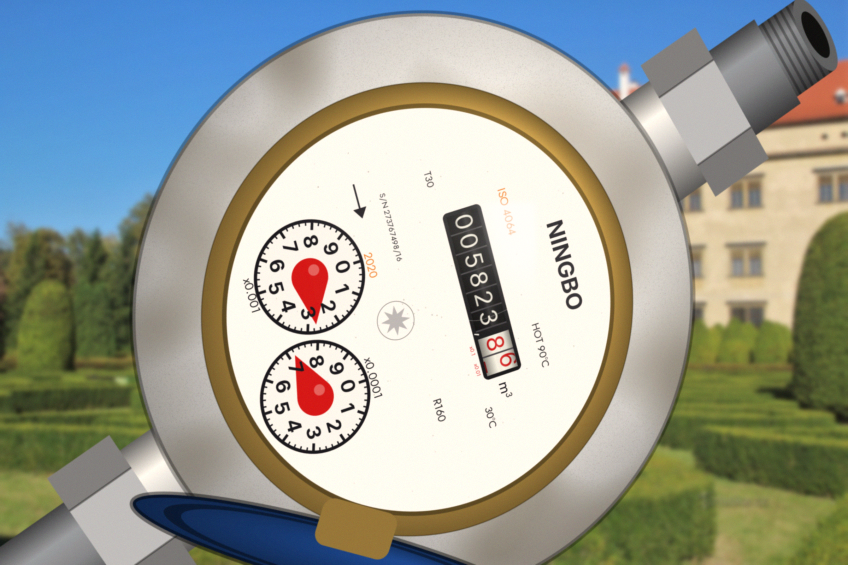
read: {"value": 5823.8627, "unit": "m³"}
